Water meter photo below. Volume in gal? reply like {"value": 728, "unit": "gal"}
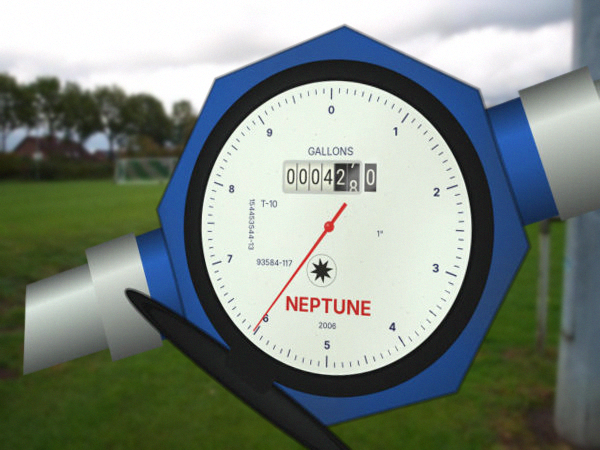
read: {"value": 4276.0, "unit": "gal"}
